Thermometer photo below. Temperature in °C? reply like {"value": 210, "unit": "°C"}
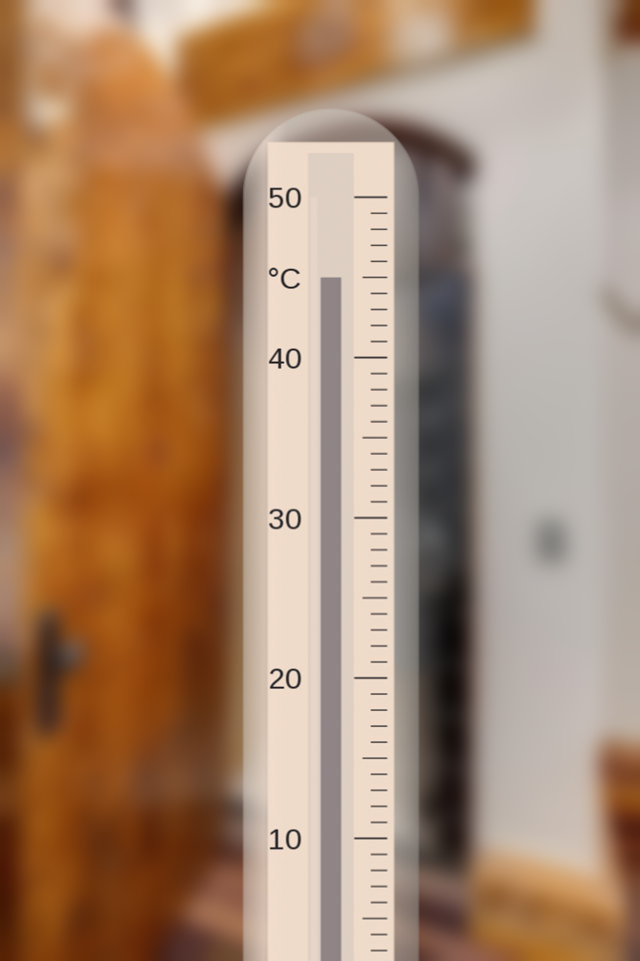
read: {"value": 45, "unit": "°C"}
